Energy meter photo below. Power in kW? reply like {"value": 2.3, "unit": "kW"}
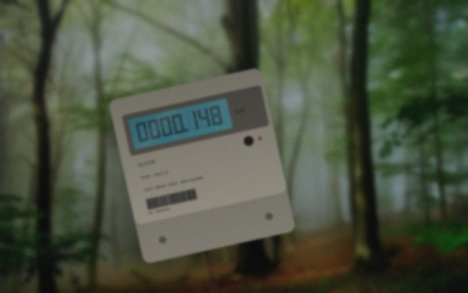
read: {"value": 0.148, "unit": "kW"}
